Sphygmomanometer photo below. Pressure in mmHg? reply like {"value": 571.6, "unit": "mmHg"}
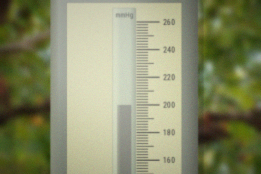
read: {"value": 200, "unit": "mmHg"}
